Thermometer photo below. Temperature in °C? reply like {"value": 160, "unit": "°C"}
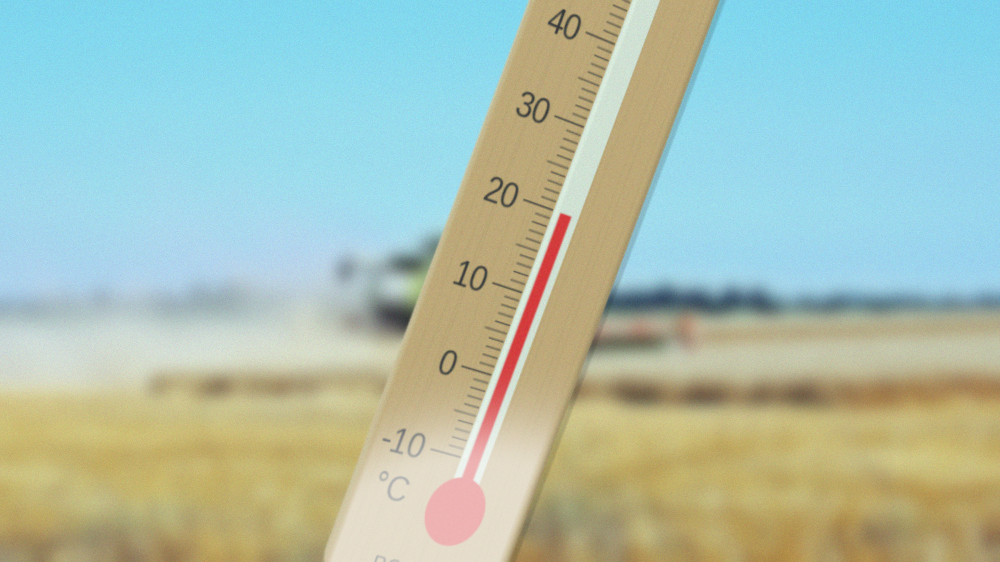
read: {"value": 20, "unit": "°C"}
